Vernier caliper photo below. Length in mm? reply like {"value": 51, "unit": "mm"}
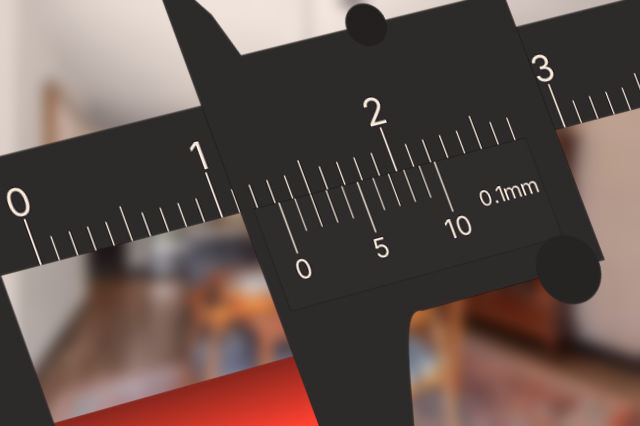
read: {"value": 13.2, "unit": "mm"}
